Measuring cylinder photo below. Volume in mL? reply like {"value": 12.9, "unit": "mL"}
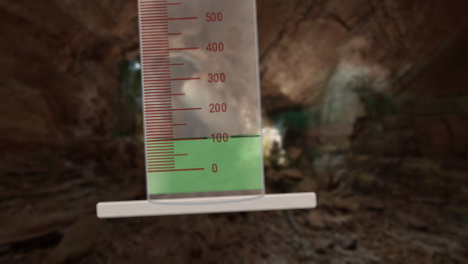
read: {"value": 100, "unit": "mL"}
